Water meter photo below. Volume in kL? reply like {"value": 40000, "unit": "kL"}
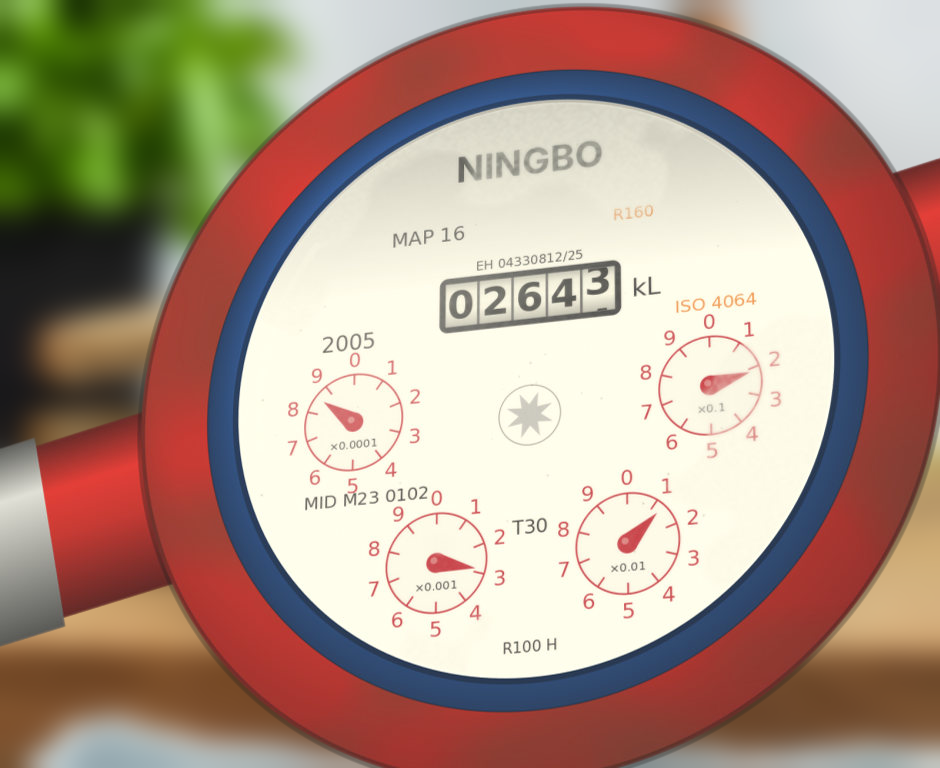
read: {"value": 2643.2128, "unit": "kL"}
